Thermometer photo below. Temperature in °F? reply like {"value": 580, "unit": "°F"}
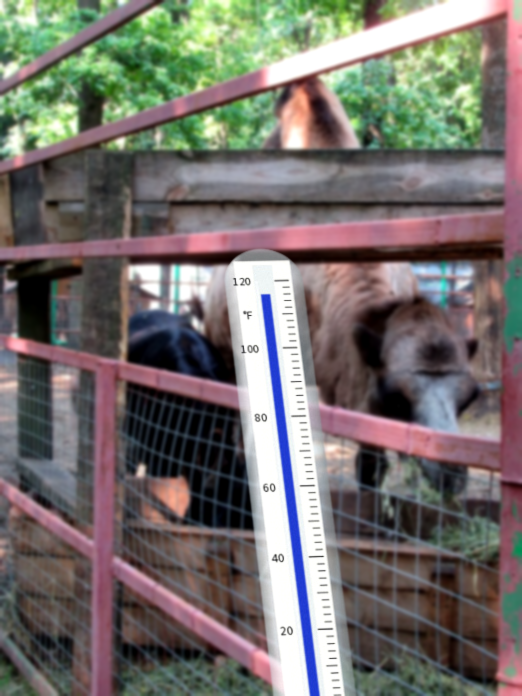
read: {"value": 116, "unit": "°F"}
